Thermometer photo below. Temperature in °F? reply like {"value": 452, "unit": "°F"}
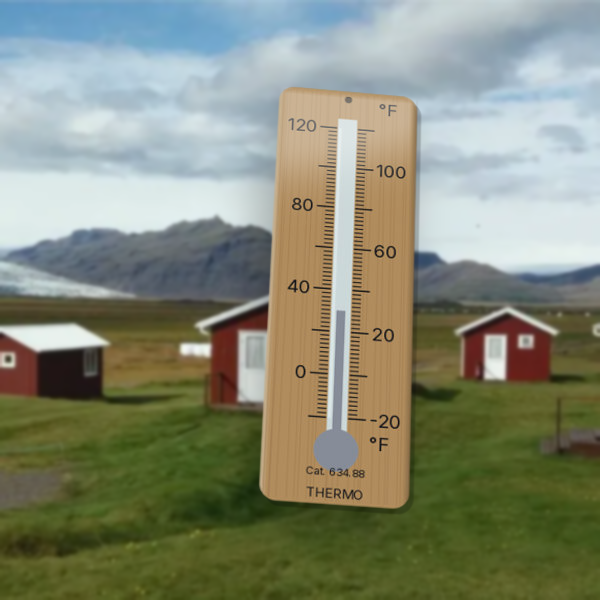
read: {"value": 30, "unit": "°F"}
